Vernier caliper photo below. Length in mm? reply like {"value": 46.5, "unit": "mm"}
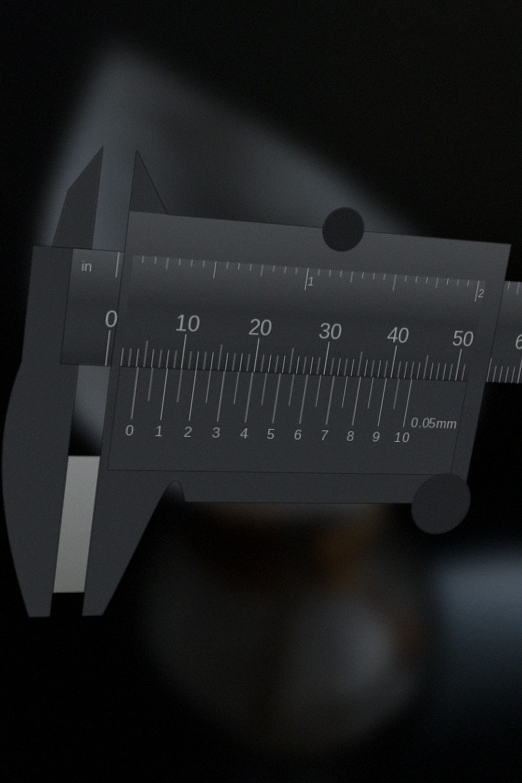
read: {"value": 4.2, "unit": "mm"}
